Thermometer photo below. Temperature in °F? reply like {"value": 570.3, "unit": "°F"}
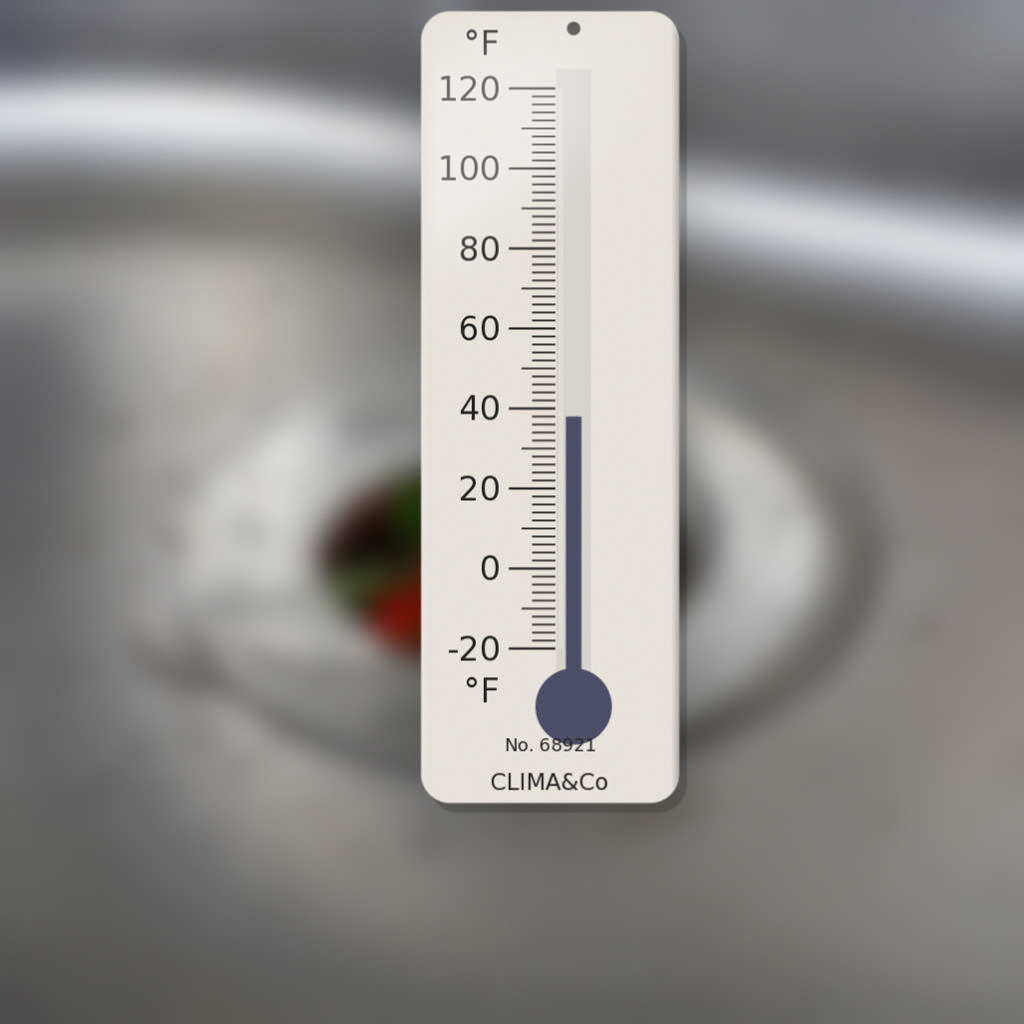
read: {"value": 38, "unit": "°F"}
